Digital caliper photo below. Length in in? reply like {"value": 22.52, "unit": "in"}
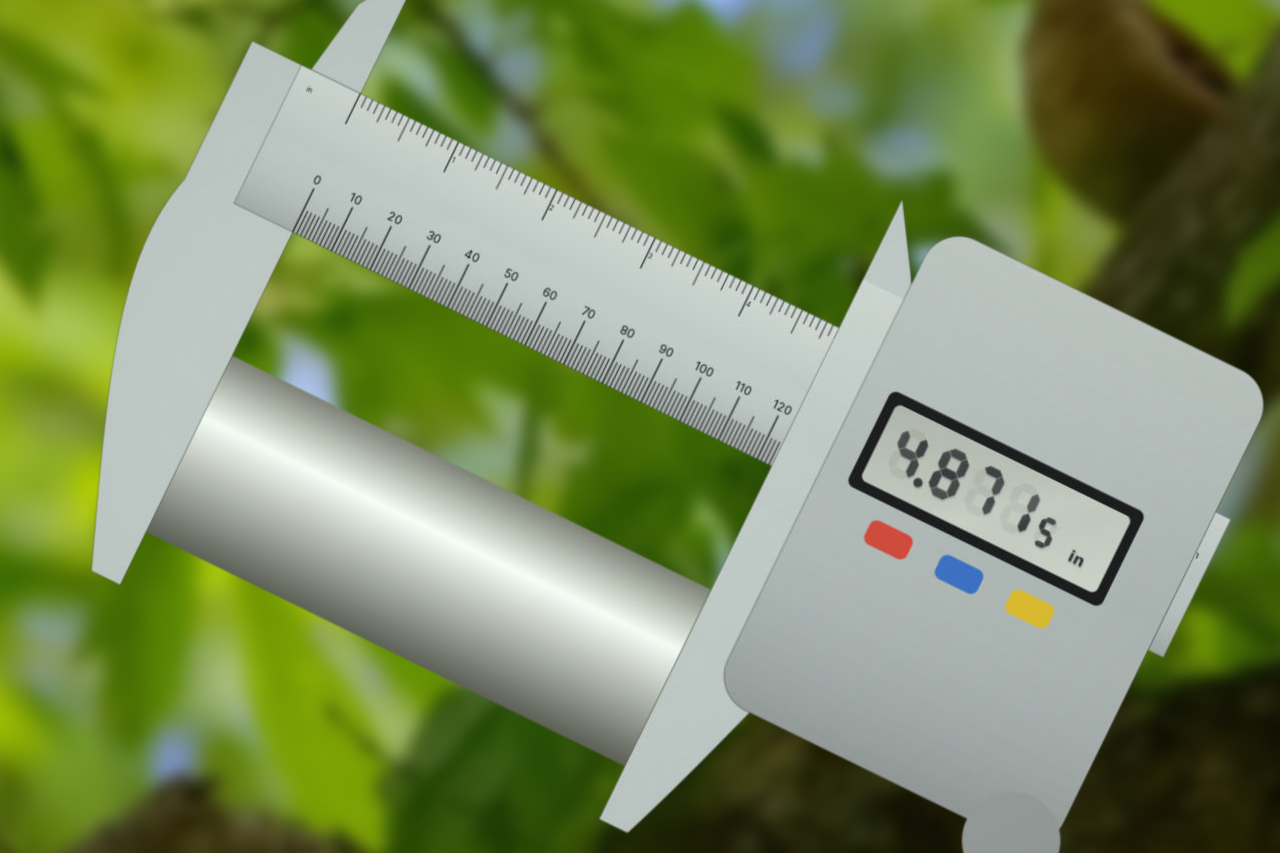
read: {"value": 4.8715, "unit": "in"}
